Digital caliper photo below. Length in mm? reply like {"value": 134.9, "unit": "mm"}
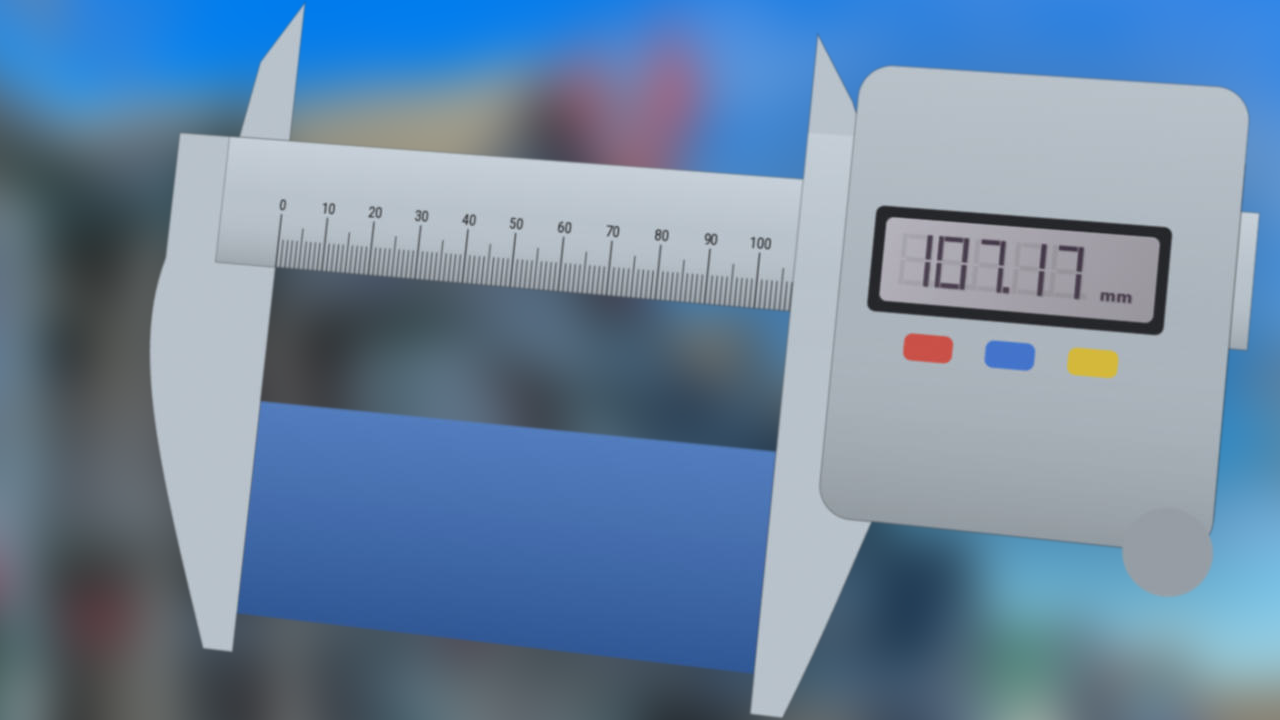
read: {"value": 107.17, "unit": "mm"}
